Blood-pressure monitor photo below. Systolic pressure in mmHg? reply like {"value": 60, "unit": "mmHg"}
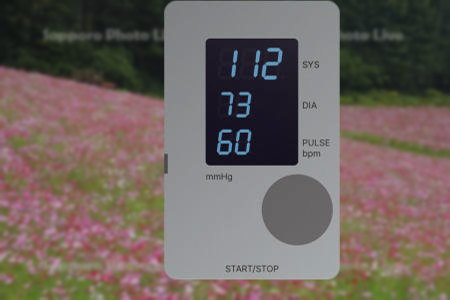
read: {"value": 112, "unit": "mmHg"}
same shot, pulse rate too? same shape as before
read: {"value": 60, "unit": "bpm"}
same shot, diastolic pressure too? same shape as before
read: {"value": 73, "unit": "mmHg"}
